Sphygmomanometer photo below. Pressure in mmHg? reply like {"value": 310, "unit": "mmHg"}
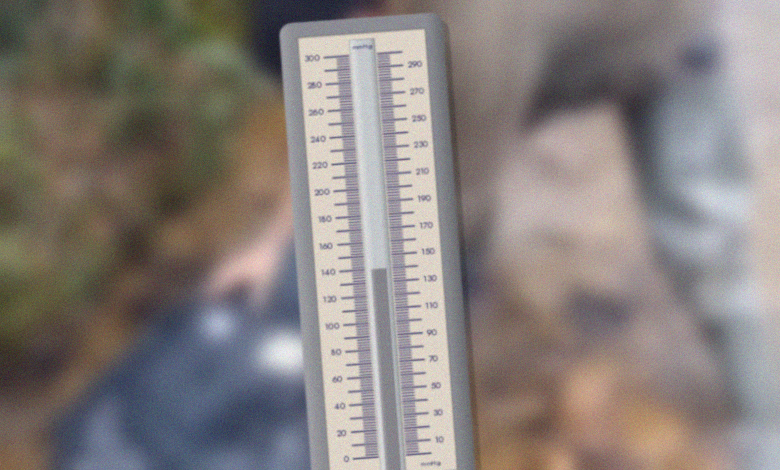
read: {"value": 140, "unit": "mmHg"}
